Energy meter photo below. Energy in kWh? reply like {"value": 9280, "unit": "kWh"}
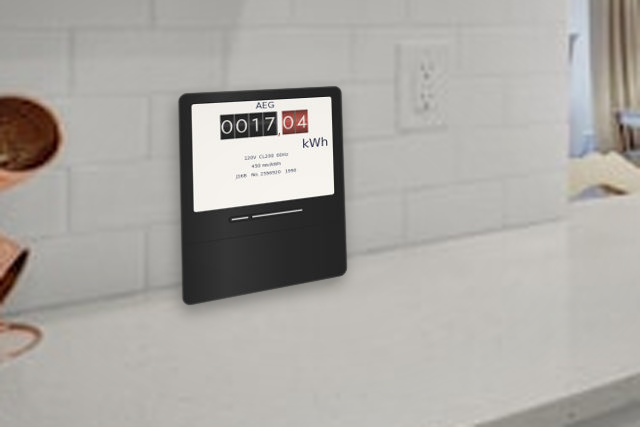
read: {"value": 17.04, "unit": "kWh"}
